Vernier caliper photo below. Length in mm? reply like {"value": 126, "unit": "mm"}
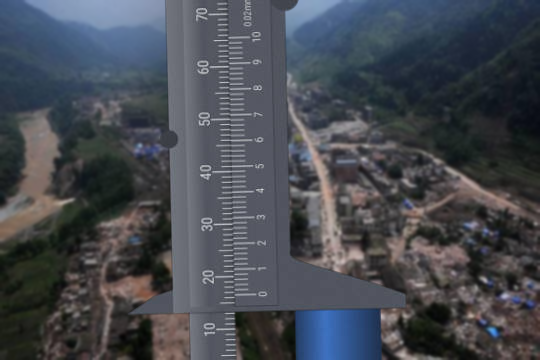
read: {"value": 16.5, "unit": "mm"}
